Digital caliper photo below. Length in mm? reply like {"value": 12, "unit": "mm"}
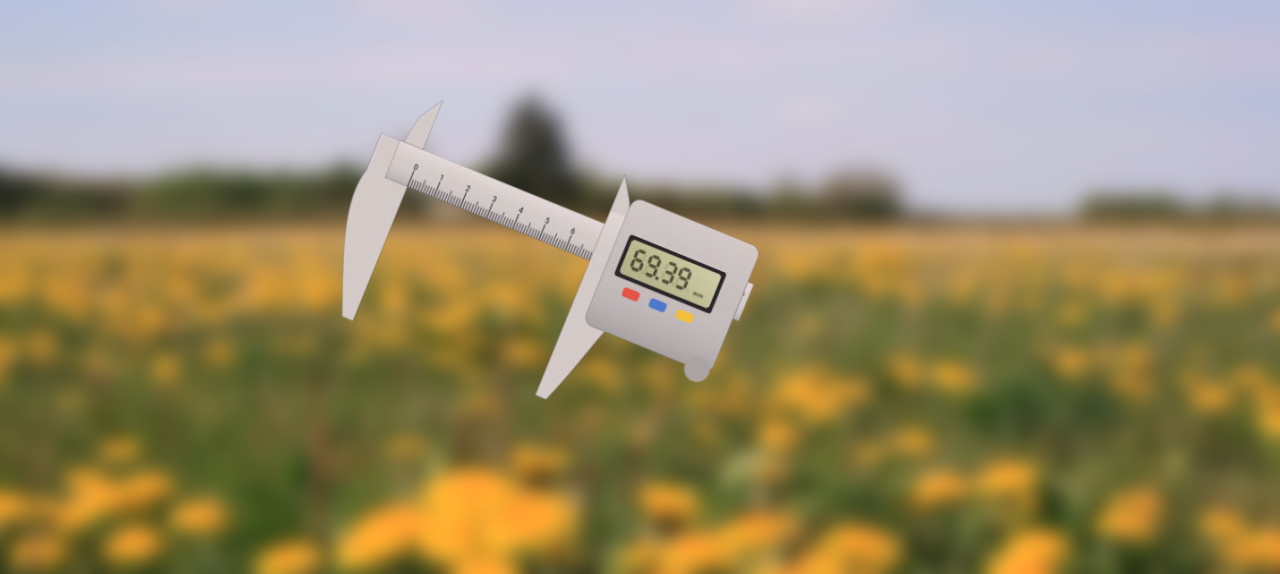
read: {"value": 69.39, "unit": "mm"}
